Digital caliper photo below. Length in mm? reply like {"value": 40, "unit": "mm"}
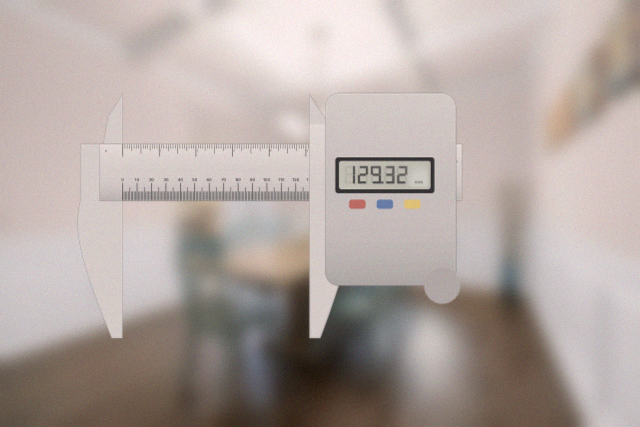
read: {"value": 129.32, "unit": "mm"}
